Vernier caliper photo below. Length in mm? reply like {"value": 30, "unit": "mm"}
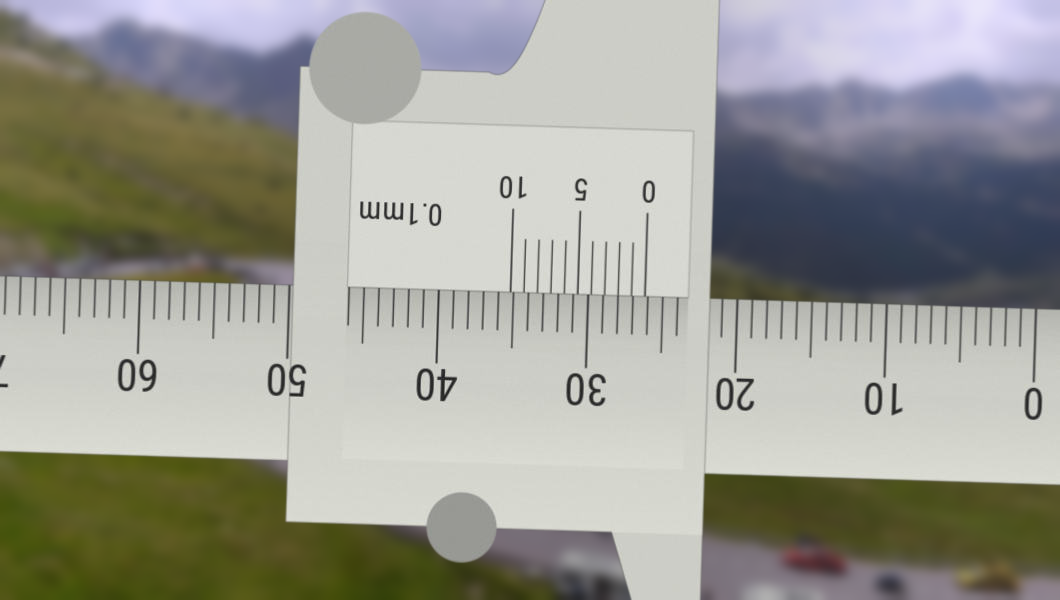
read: {"value": 26.2, "unit": "mm"}
